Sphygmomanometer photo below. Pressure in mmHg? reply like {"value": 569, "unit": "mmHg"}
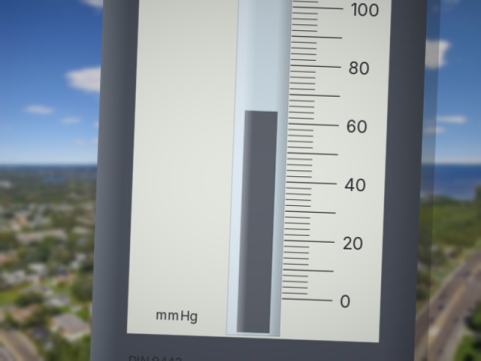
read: {"value": 64, "unit": "mmHg"}
